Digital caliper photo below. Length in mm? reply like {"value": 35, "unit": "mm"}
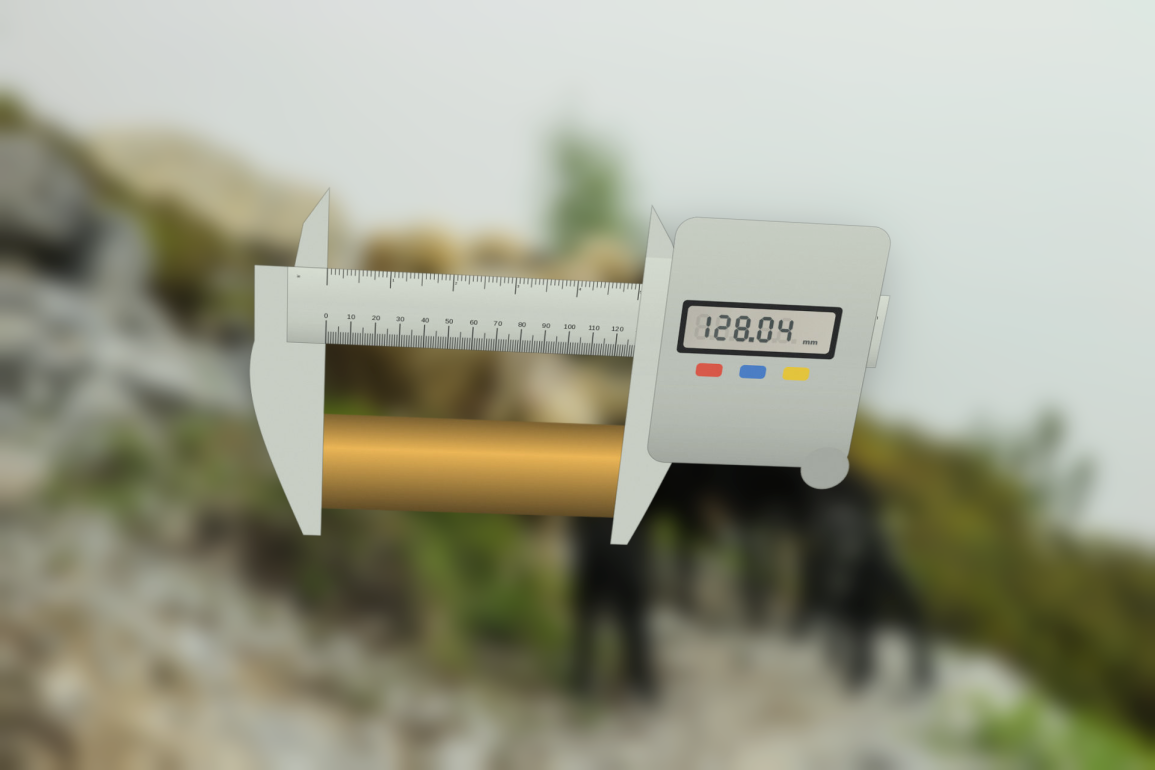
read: {"value": 128.04, "unit": "mm"}
